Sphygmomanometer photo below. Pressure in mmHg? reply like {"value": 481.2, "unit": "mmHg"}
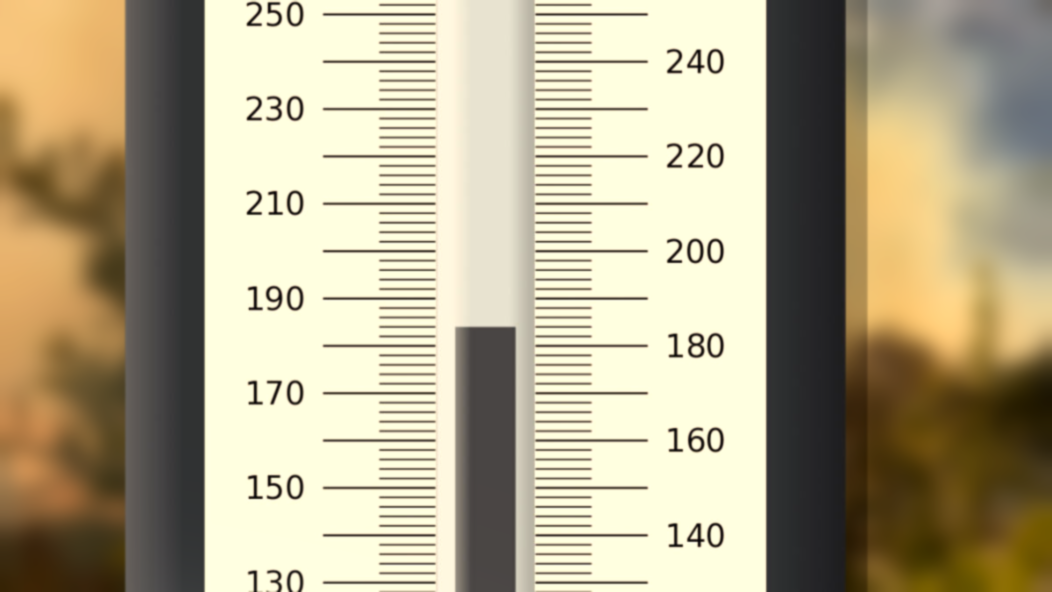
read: {"value": 184, "unit": "mmHg"}
